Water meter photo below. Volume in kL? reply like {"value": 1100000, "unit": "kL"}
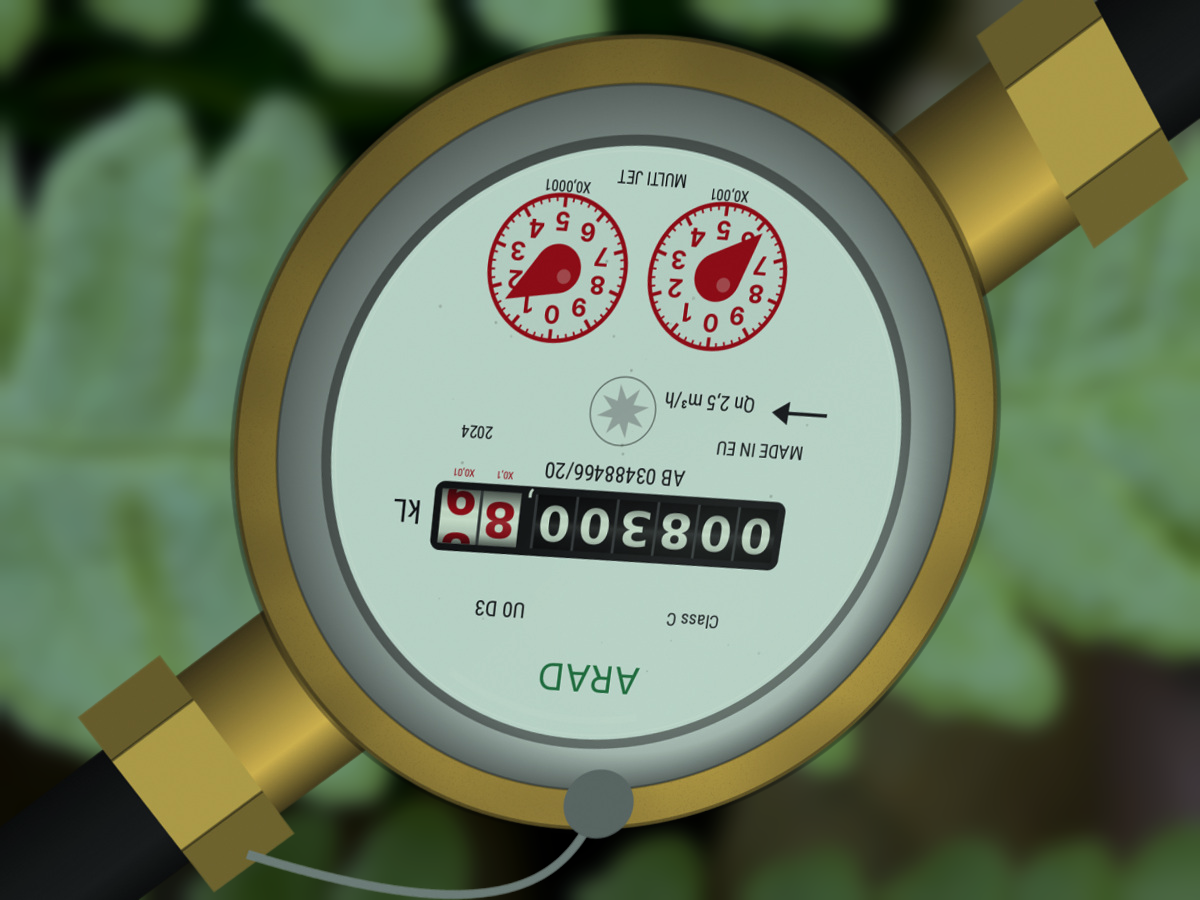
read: {"value": 8300.8861, "unit": "kL"}
